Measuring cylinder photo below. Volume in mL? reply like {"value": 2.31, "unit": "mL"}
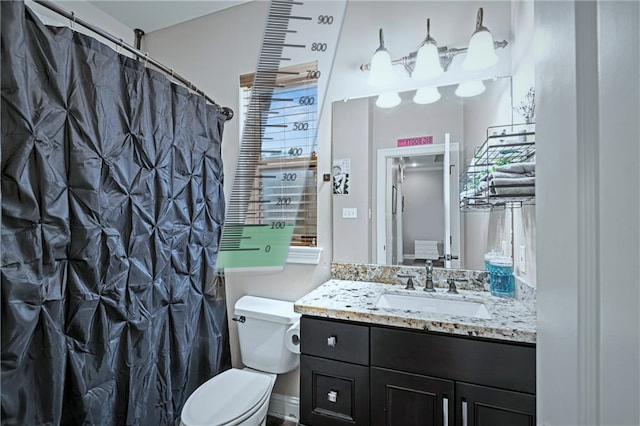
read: {"value": 100, "unit": "mL"}
